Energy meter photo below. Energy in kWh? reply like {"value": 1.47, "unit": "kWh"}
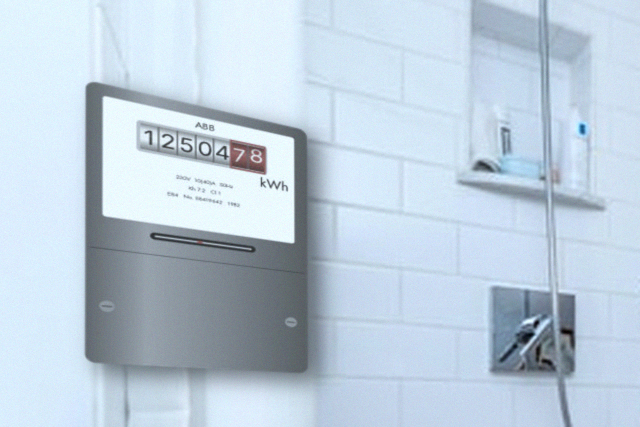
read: {"value": 12504.78, "unit": "kWh"}
